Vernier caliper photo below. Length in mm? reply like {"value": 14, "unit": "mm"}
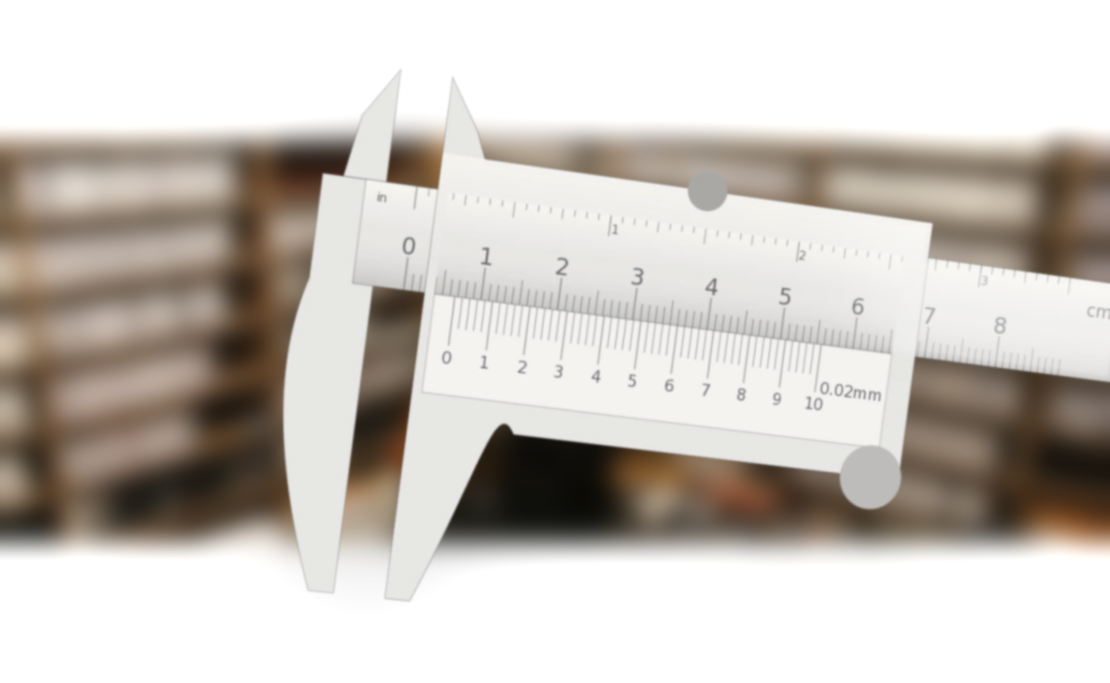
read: {"value": 6.6, "unit": "mm"}
